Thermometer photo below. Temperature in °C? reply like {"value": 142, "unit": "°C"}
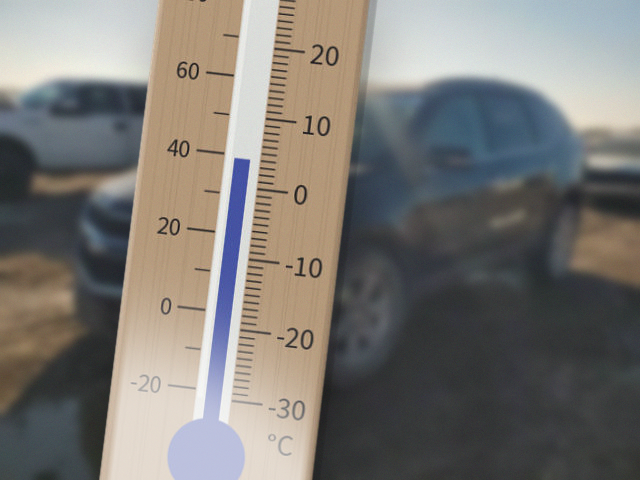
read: {"value": 4, "unit": "°C"}
